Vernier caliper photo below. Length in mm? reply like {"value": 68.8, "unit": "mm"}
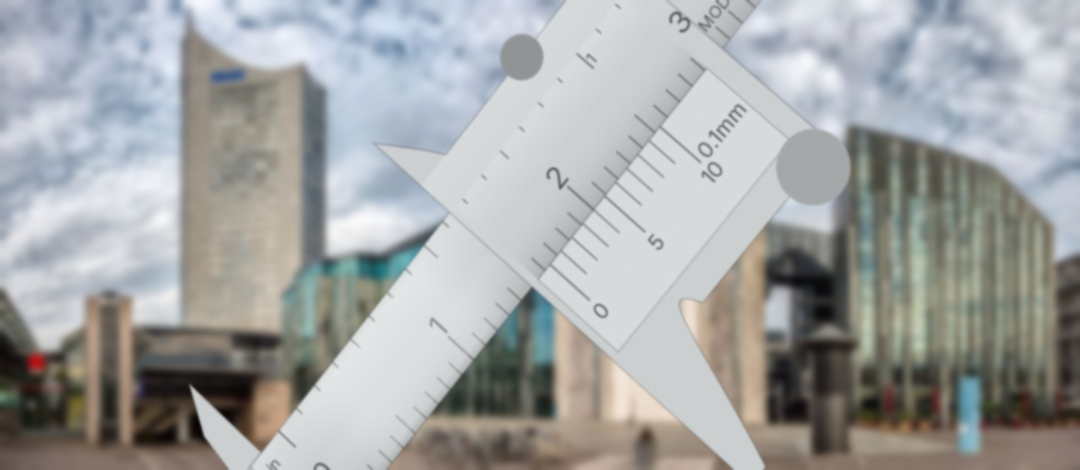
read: {"value": 16.4, "unit": "mm"}
